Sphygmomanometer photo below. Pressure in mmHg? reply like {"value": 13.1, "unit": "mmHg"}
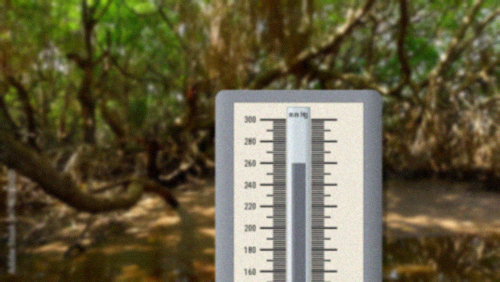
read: {"value": 260, "unit": "mmHg"}
